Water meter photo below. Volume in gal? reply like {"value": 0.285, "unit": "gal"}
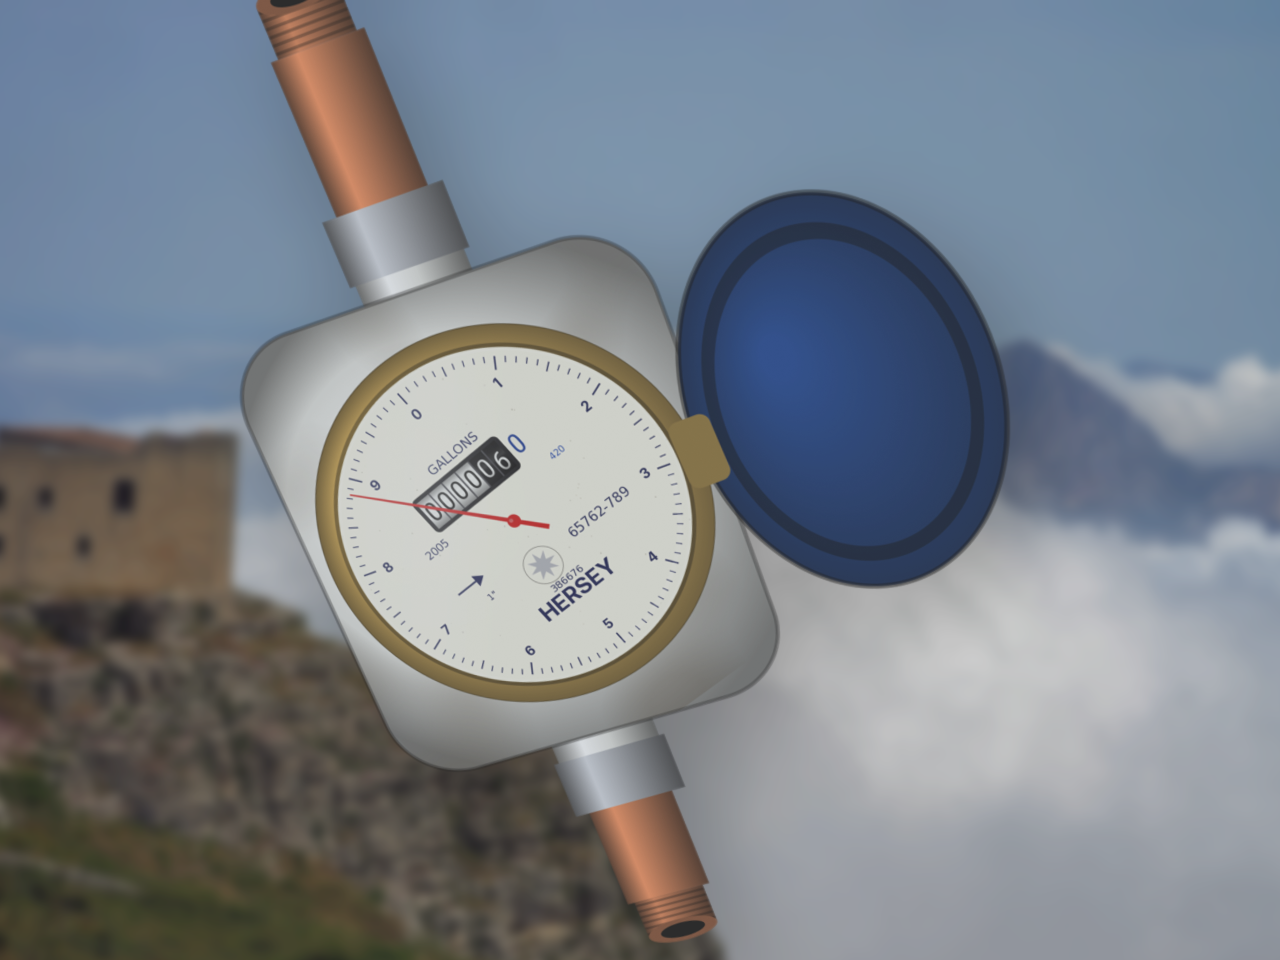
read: {"value": 58.8, "unit": "gal"}
